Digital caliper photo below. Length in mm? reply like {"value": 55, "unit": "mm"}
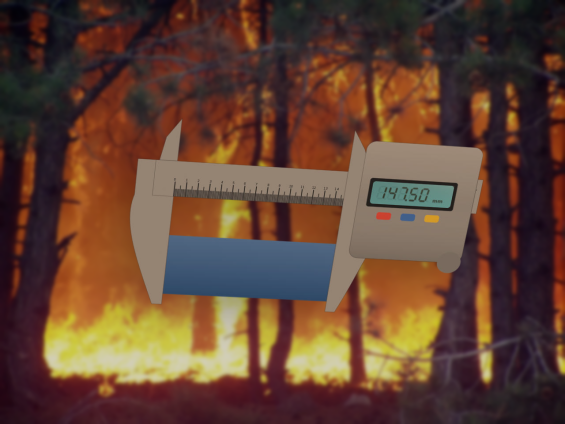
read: {"value": 147.50, "unit": "mm"}
